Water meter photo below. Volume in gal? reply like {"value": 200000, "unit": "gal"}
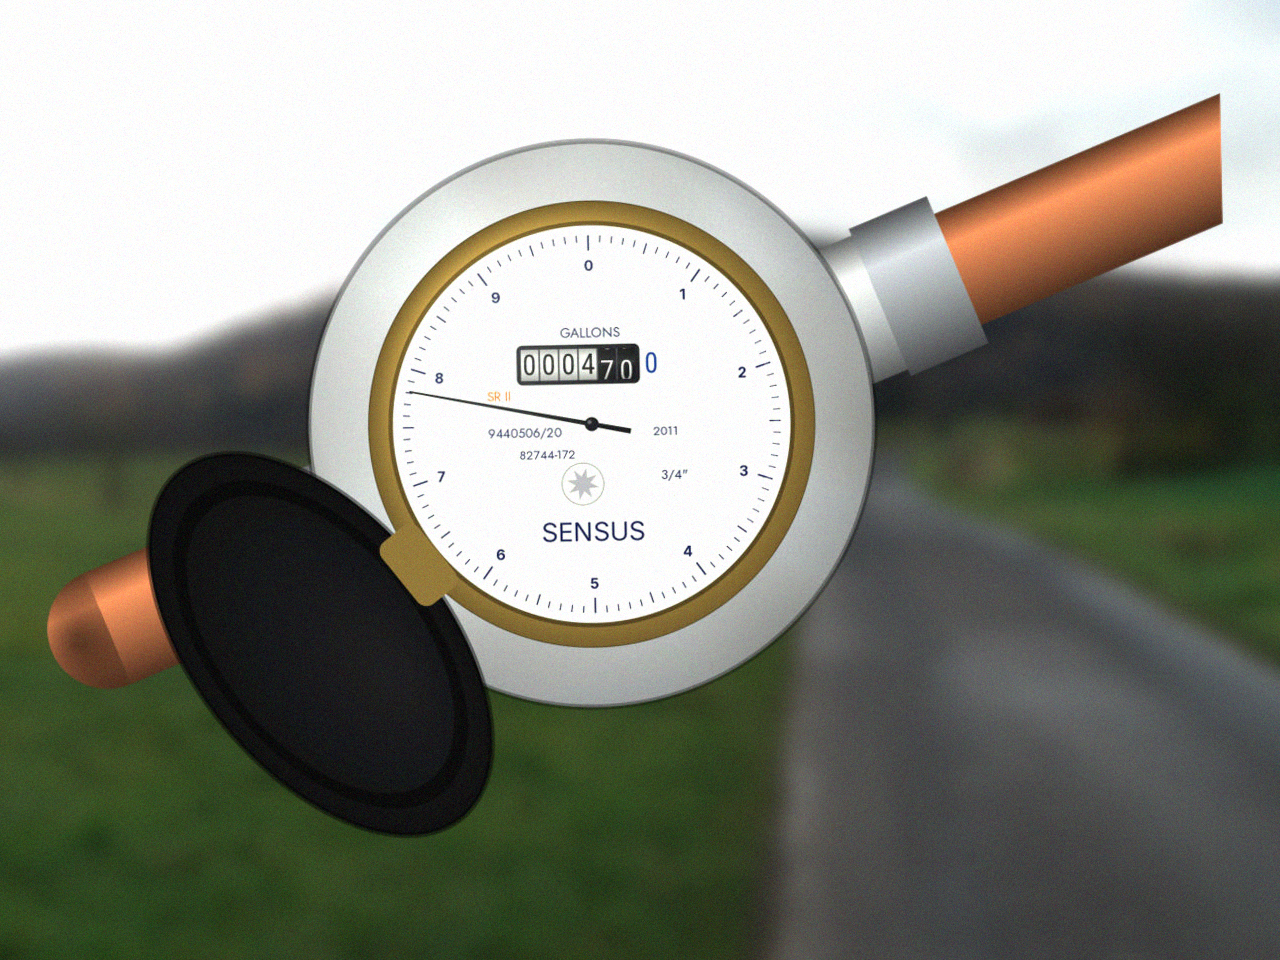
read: {"value": 4697.8, "unit": "gal"}
